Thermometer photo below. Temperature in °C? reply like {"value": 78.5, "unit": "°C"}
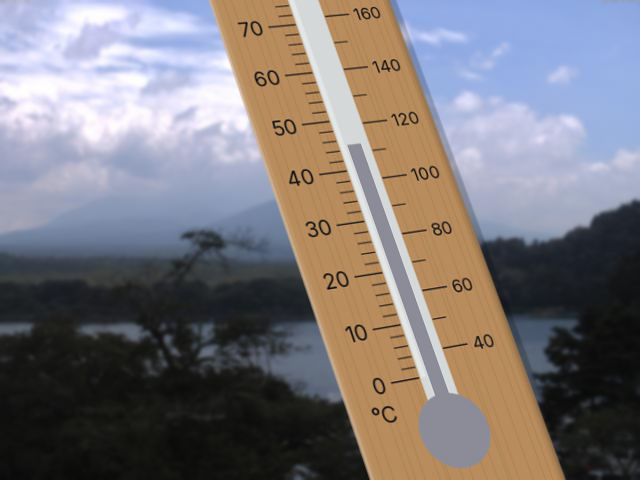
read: {"value": 45, "unit": "°C"}
